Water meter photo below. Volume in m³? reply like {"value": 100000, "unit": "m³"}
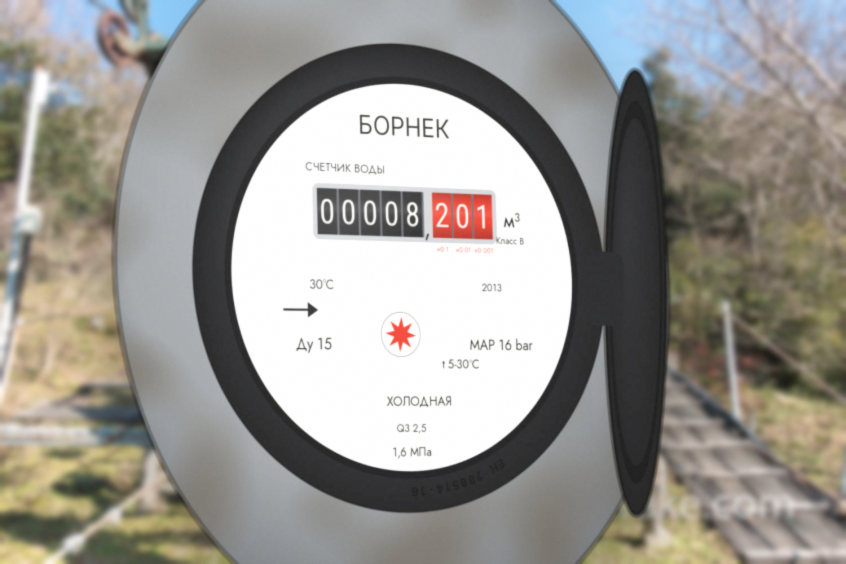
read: {"value": 8.201, "unit": "m³"}
